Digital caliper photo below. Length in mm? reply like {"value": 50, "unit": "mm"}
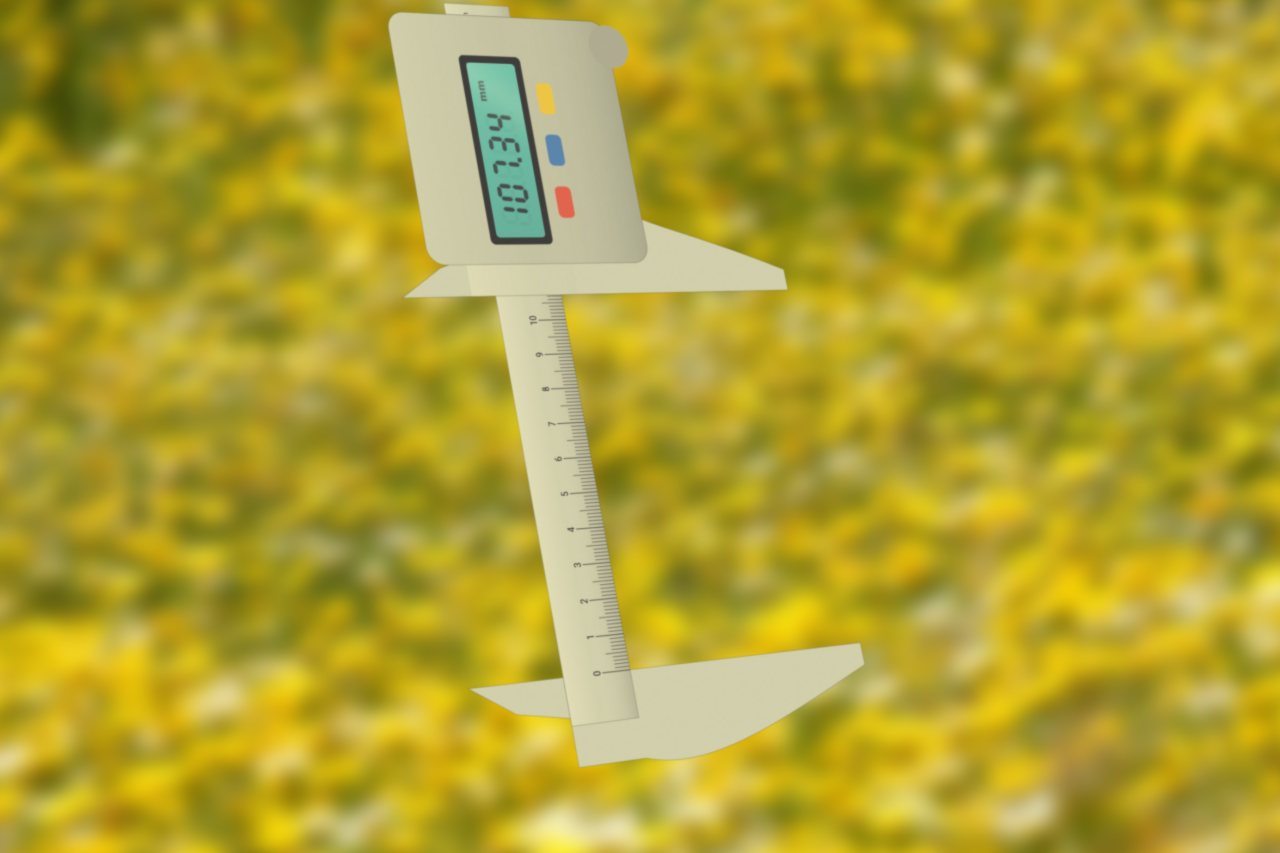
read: {"value": 107.34, "unit": "mm"}
